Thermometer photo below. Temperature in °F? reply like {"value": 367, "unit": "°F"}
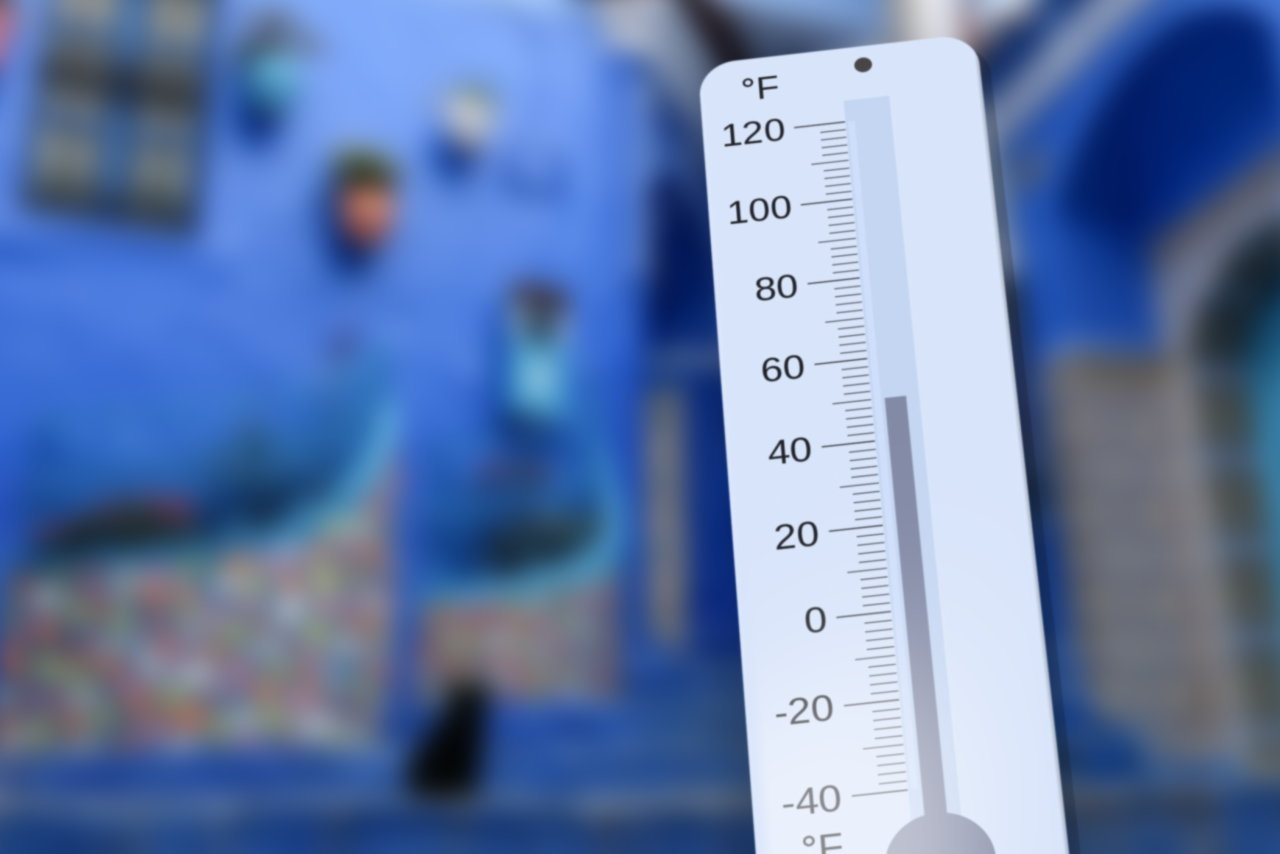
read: {"value": 50, "unit": "°F"}
